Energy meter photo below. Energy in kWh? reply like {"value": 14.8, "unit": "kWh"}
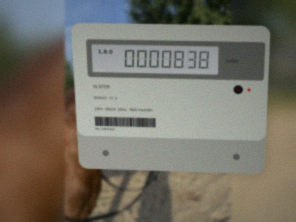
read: {"value": 838, "unit": "kWh"}
